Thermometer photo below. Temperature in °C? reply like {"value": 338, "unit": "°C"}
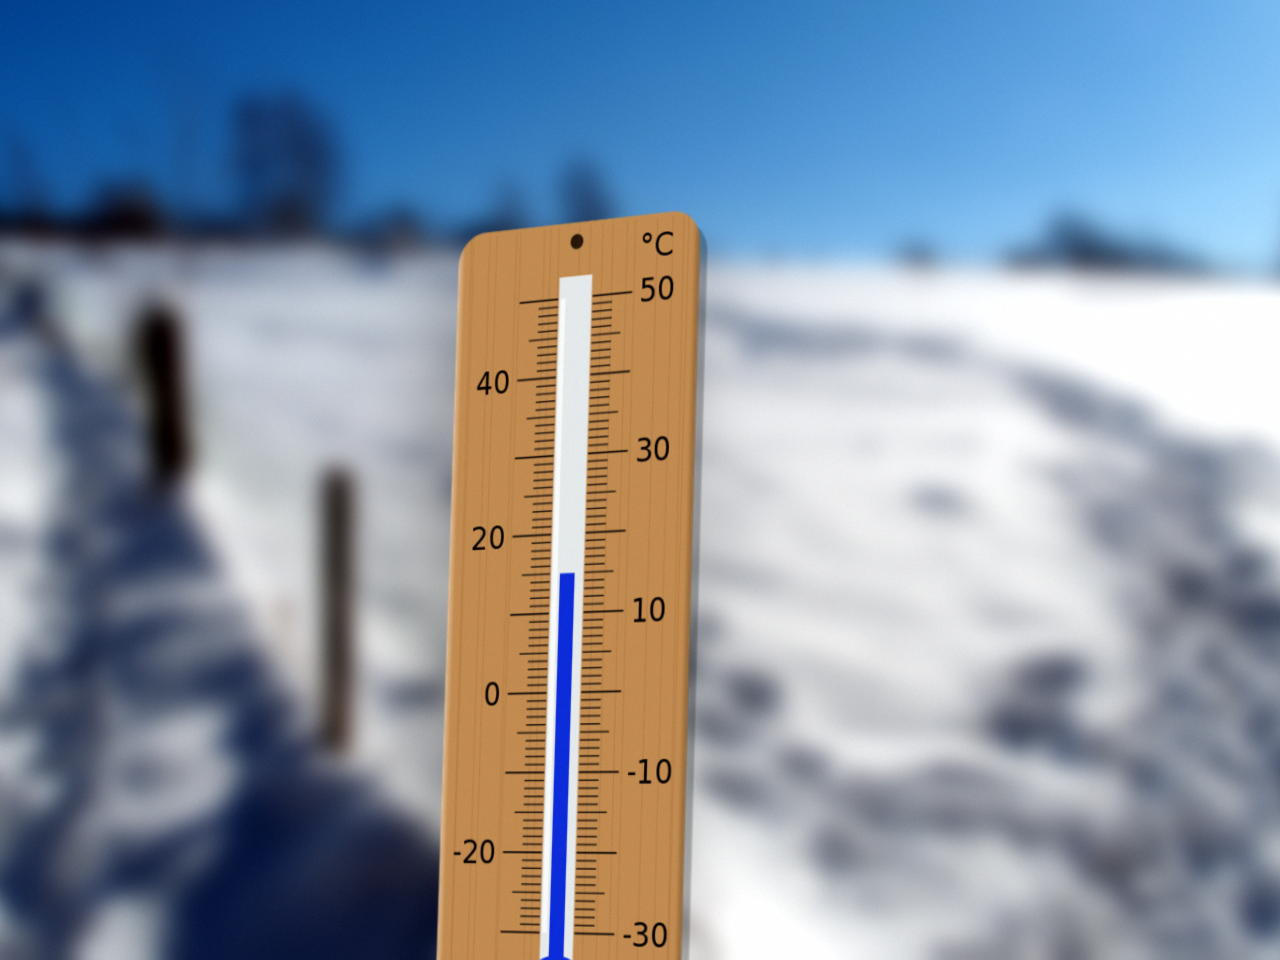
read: {"value": 15, "unit": "°C"}
